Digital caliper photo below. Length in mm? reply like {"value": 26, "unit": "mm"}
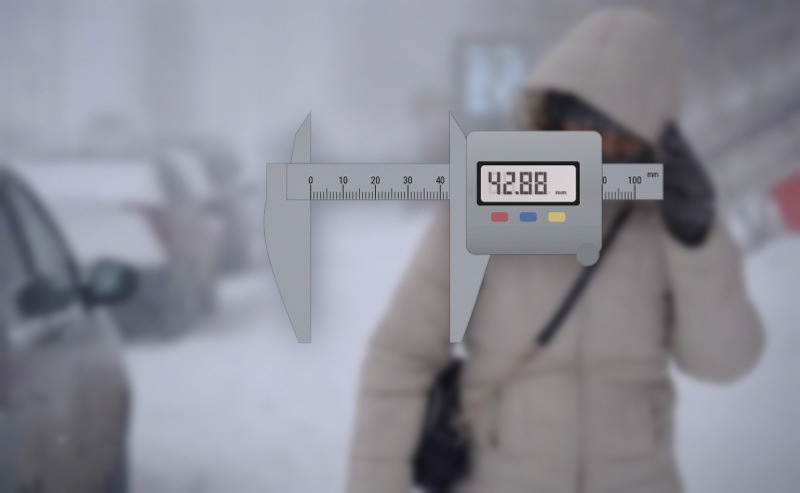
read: {"value": 42.88, "unit": "mm"}
